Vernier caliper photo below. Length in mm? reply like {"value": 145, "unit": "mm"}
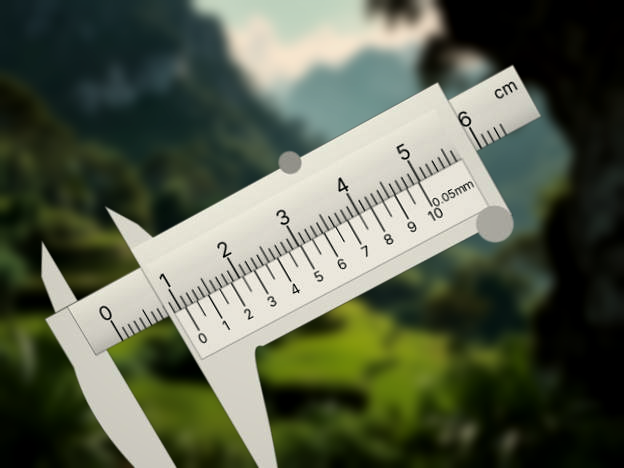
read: {"value": 10.8, "unit": "mm"}
